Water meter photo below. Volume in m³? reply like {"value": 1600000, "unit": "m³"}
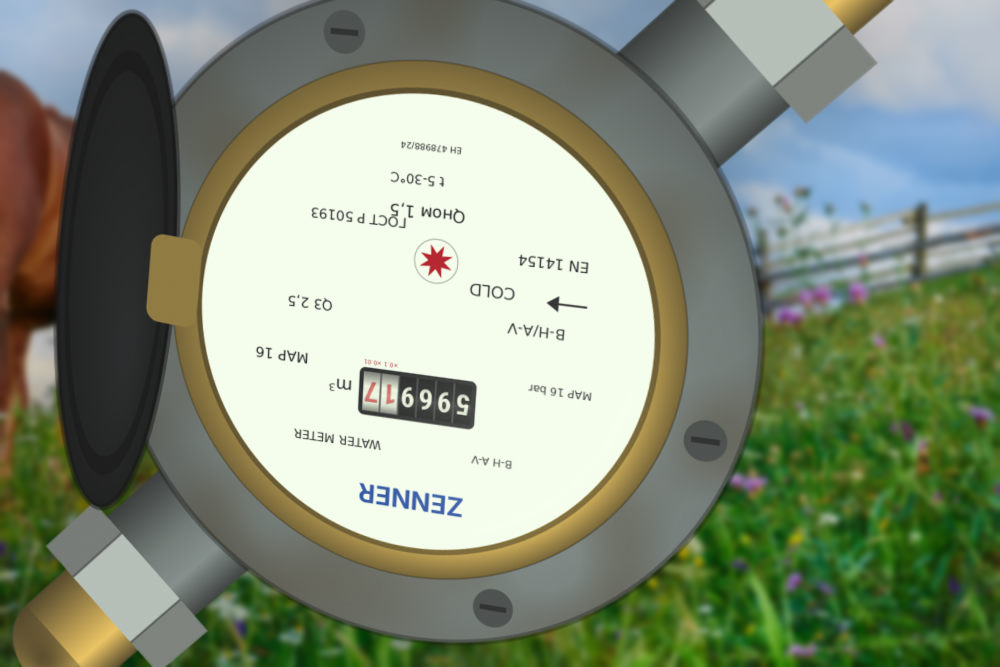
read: {"value": 5969.17, "unit": "m³"}
